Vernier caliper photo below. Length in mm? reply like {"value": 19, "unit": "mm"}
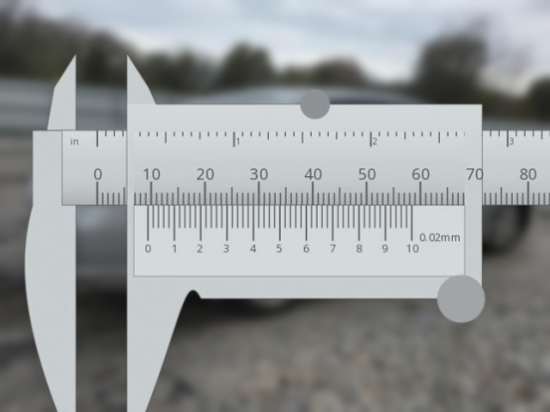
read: {"value": 9.4, "unit": "mm"}
